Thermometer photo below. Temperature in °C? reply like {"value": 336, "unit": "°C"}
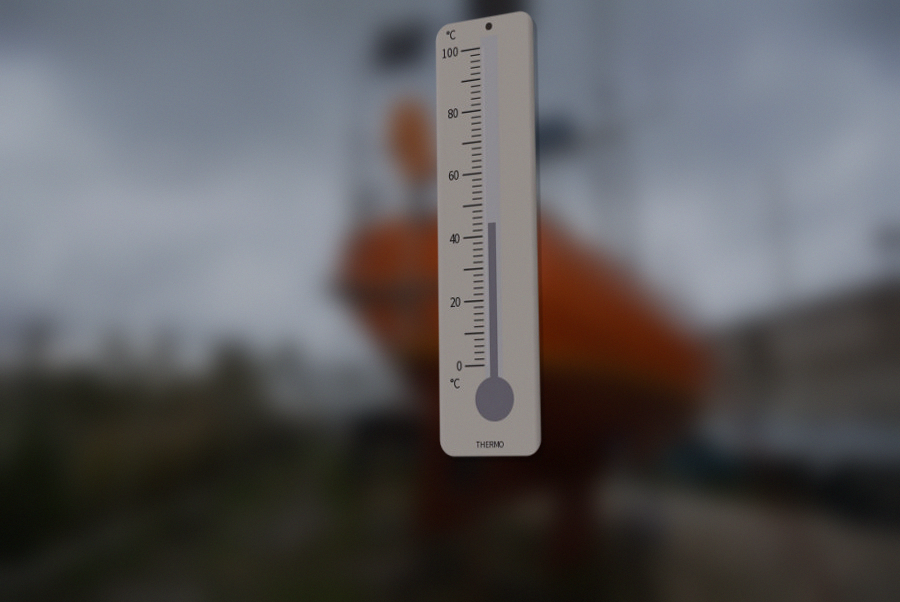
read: {"value": 44, "unit": "°C"}
